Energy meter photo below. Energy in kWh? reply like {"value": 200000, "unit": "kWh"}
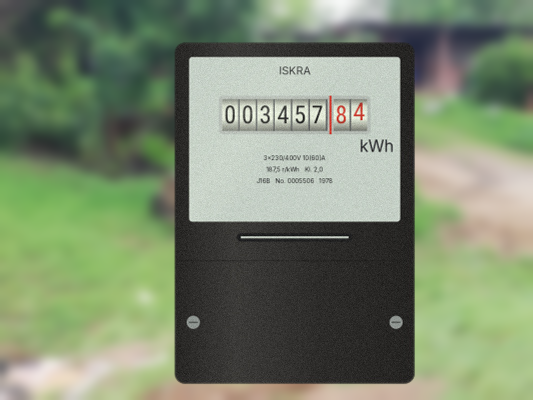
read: {"value": 3457.84, "unit": "kWh"}
